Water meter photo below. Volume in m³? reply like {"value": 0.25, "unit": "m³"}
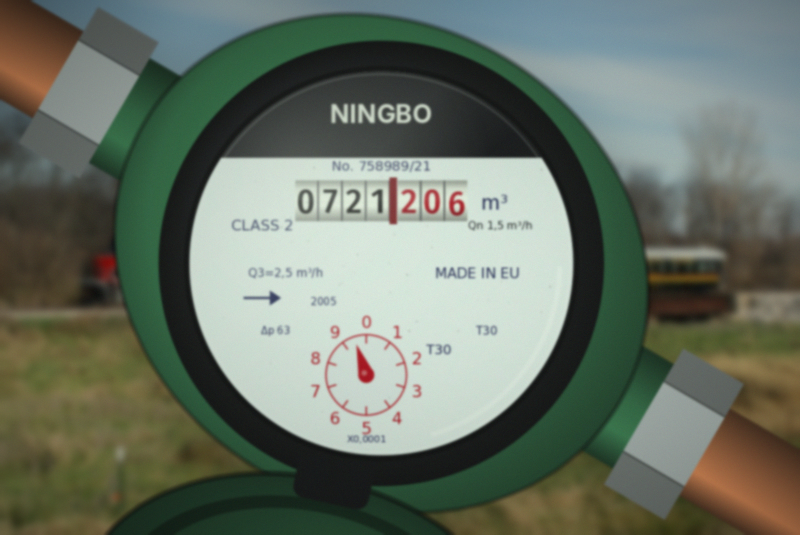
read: {"value": 721.2059, "unit": "m³"}
